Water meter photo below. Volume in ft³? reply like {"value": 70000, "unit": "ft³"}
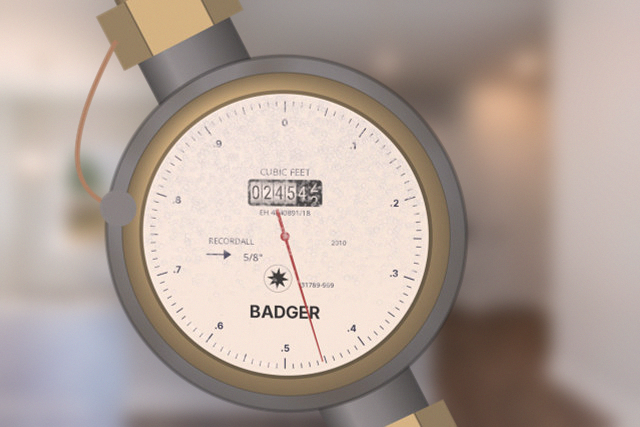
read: {"value": 24542.45, "unit": "ft³"}
